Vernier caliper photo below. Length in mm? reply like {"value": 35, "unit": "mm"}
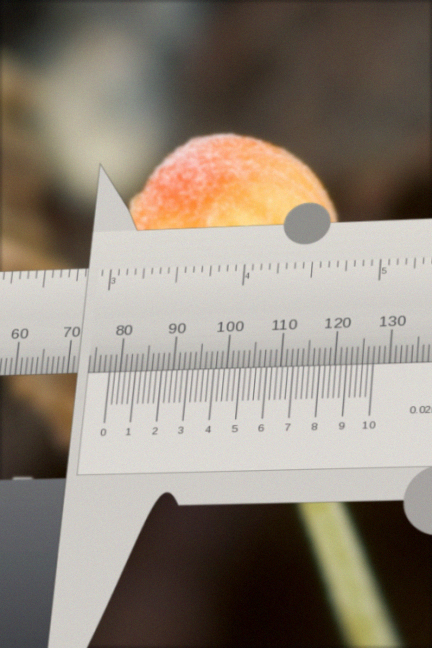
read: {"value": 78.0, "unit": "mm"}
